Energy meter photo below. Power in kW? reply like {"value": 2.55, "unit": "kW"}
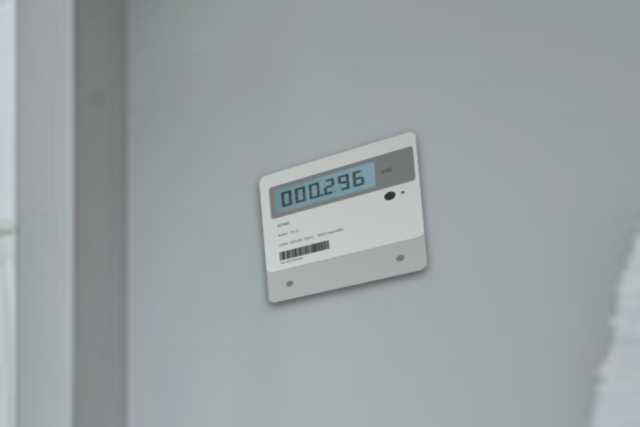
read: {"value": 0.296, "unit": "kW"}
